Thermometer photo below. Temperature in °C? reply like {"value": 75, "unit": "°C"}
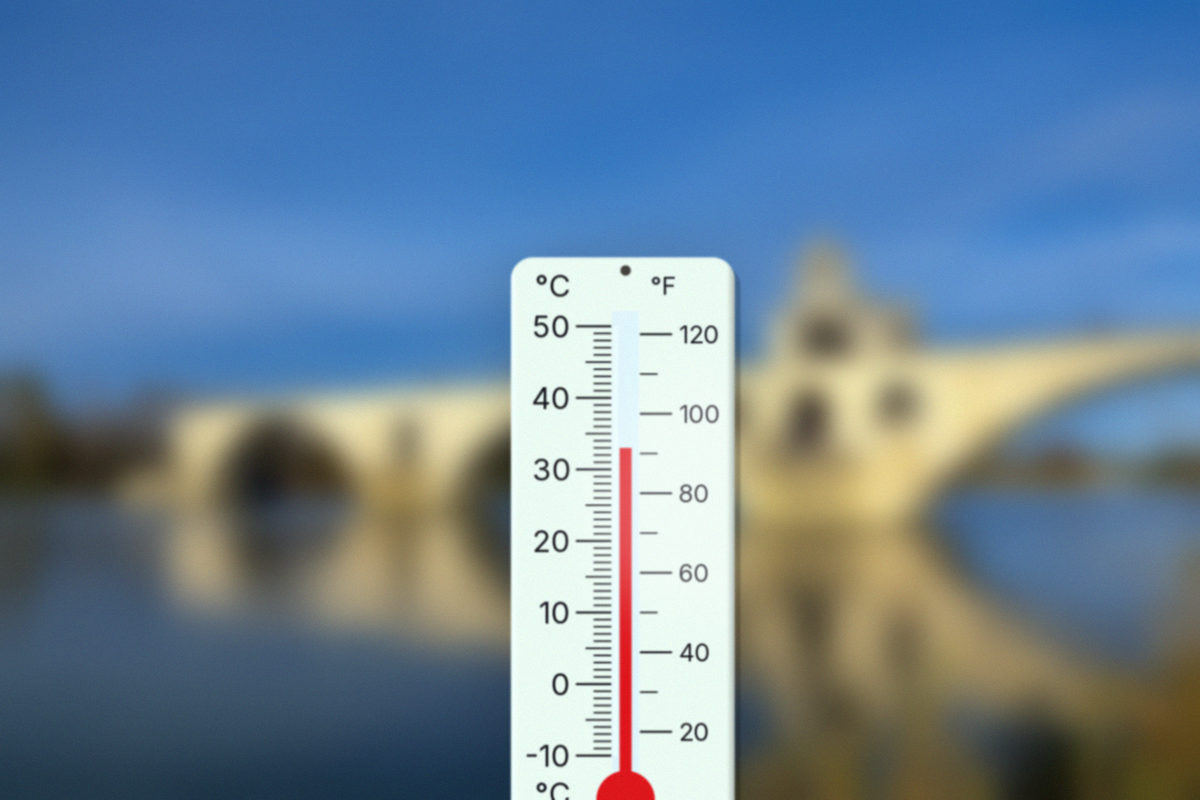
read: {"value": 33, "unit": "°C"}
